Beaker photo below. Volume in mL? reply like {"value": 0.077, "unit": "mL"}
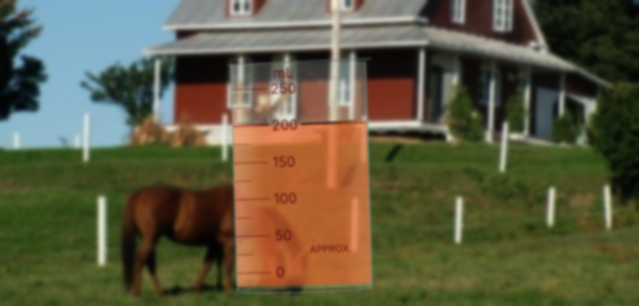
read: {"value": 200, "unit": "mL"}
